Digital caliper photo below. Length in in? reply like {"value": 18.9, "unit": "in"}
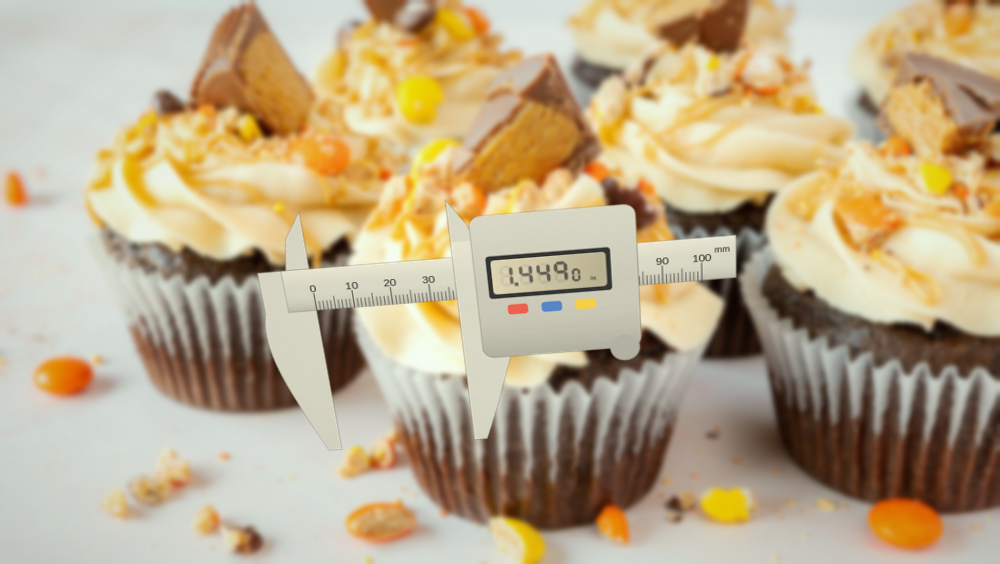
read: {"value": 1.4490, "unit": "in"}
